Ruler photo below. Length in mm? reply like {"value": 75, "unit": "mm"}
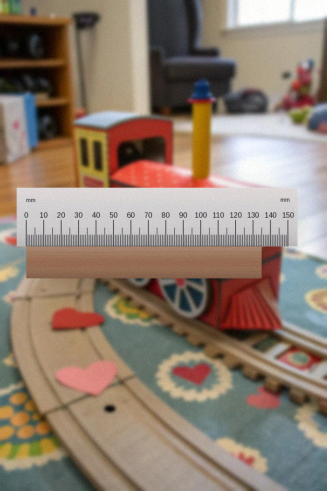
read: {"value": 135, "unit": "mm"}
